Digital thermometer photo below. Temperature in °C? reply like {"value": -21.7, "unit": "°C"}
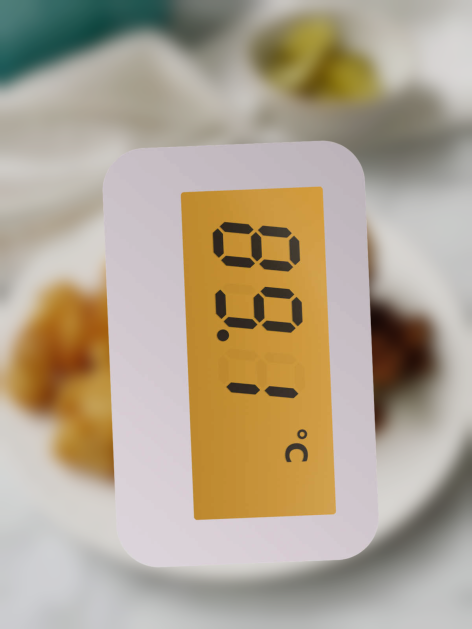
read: {"value": 89.1, "unit": "°C"}
